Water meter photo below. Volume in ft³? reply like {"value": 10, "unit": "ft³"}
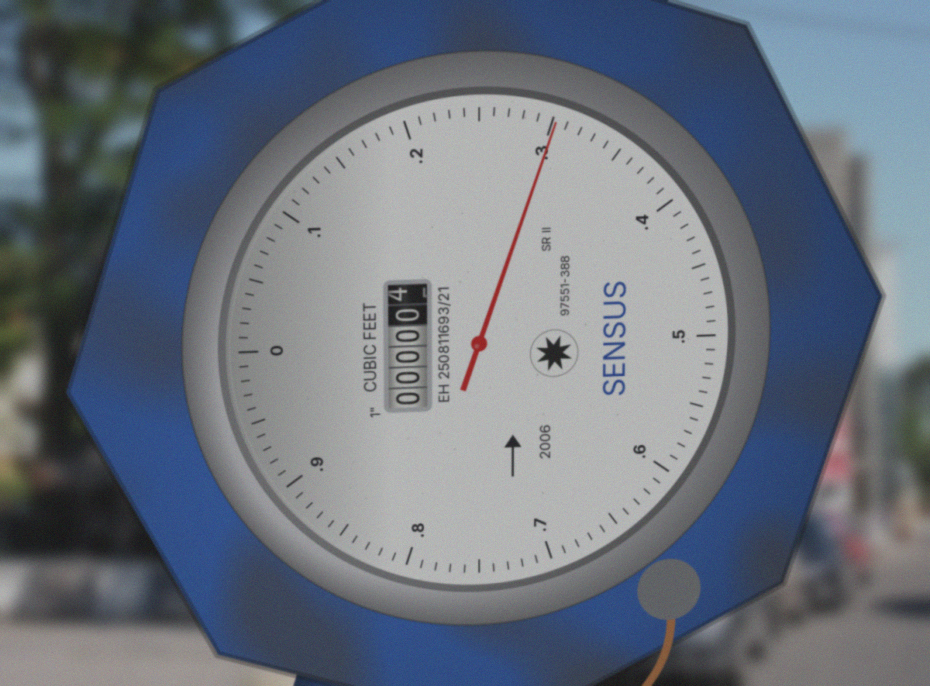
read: {"value": 4.30, "unit": "ft³"}
